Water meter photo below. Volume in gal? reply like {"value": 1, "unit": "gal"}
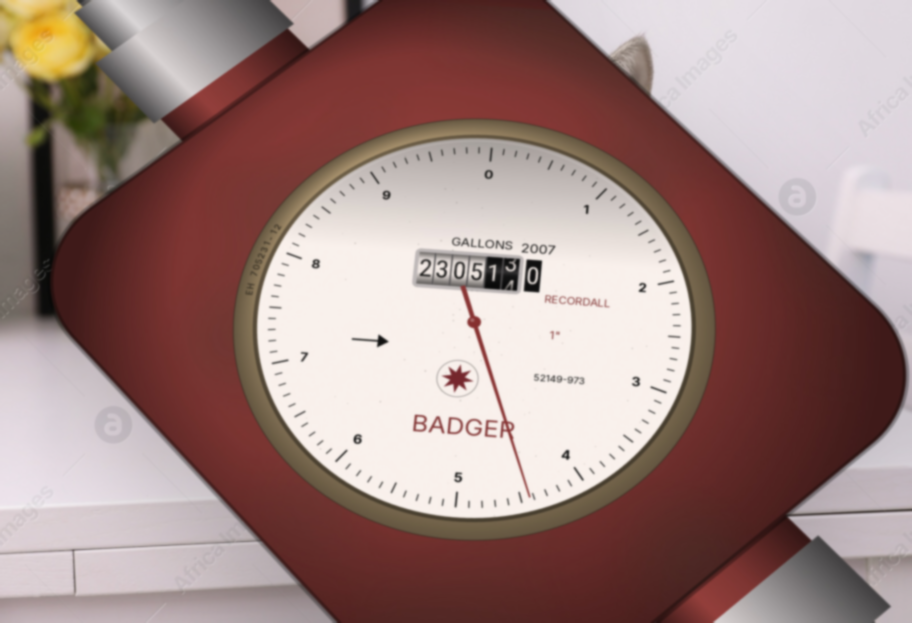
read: {"value": 2305134.4, "unit": "gal"}
